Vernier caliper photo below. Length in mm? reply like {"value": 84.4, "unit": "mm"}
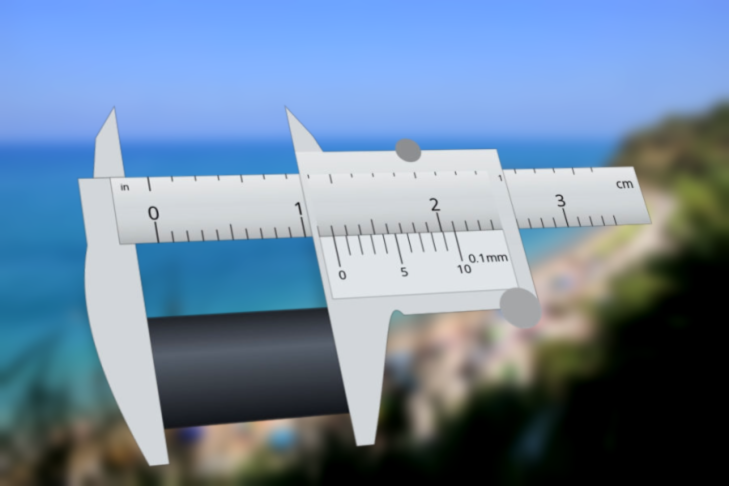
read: {"value": 12.0, "unit": "mm"}
